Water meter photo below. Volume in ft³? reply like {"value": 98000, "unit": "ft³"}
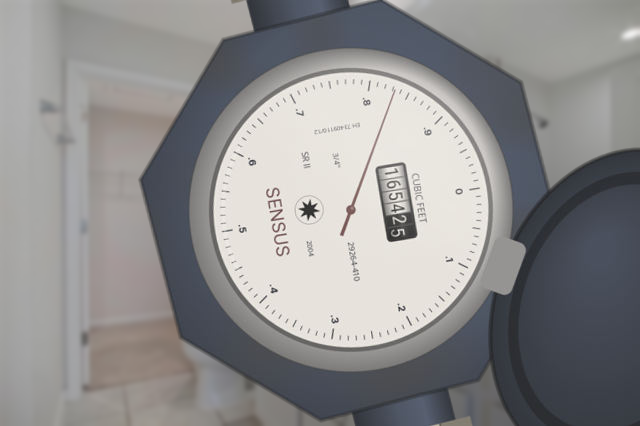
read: {"value": 165424.83, "unit": "ft³"}
